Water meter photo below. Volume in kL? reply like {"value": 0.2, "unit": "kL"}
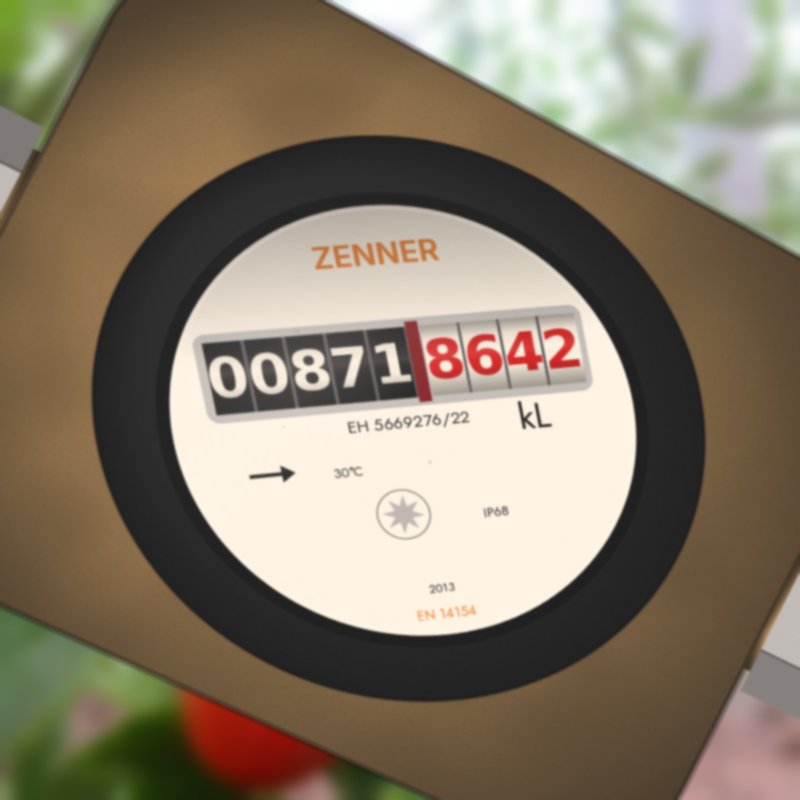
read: {"value": 871.8642, "unit": "kL"}
